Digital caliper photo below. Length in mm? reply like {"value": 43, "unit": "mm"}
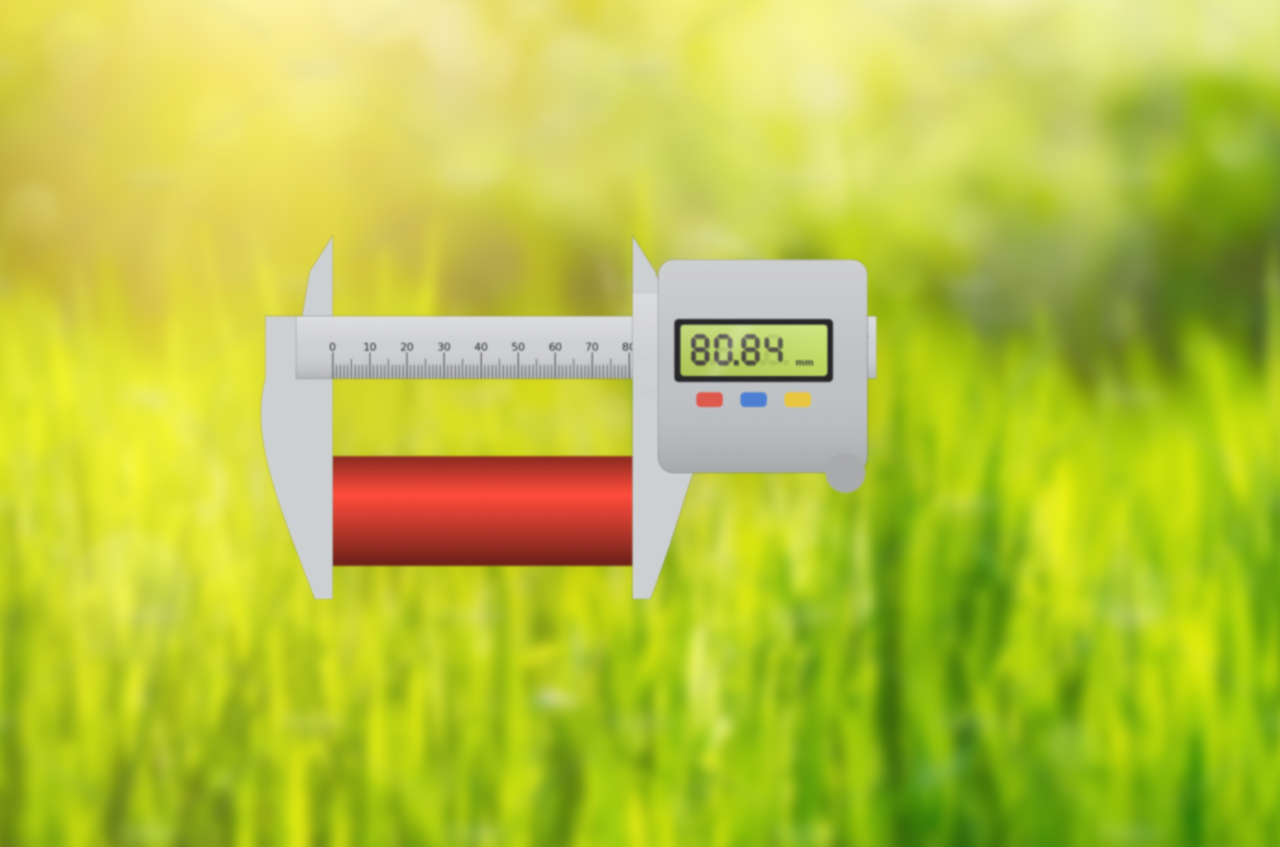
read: {"value": 80.84, "unit": "mm"}
